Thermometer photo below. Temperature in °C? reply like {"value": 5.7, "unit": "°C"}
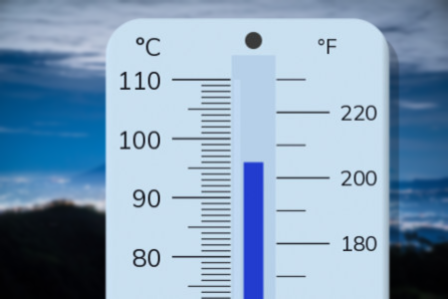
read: {"value": 96, "unit": "°C"}
